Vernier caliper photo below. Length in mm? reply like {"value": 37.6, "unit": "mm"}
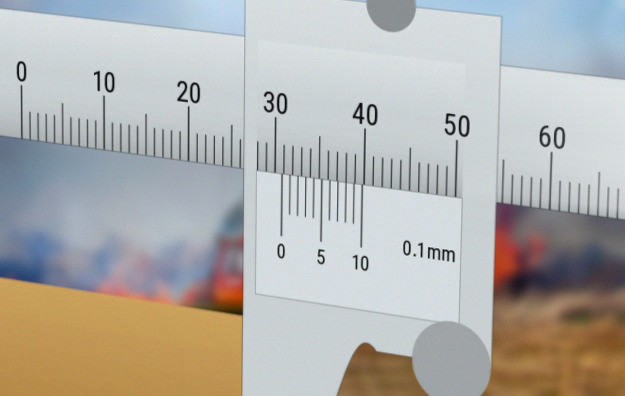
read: {"value": 30.8, "unit": "mm"}
